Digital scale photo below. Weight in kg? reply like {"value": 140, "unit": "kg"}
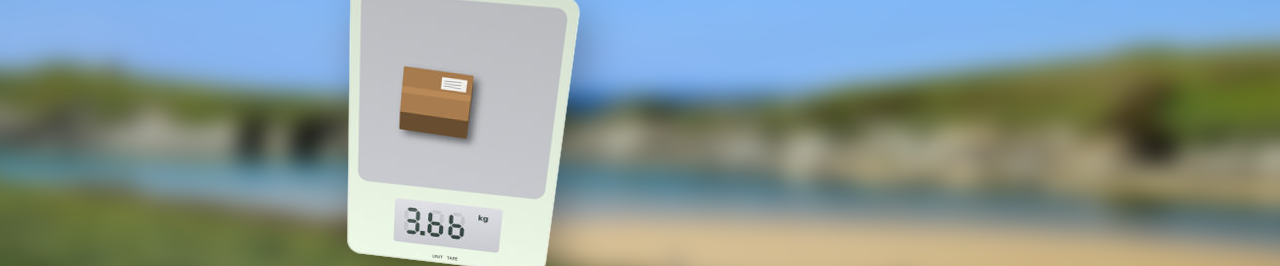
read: {"value": 3.66, "unit": "kg"}
